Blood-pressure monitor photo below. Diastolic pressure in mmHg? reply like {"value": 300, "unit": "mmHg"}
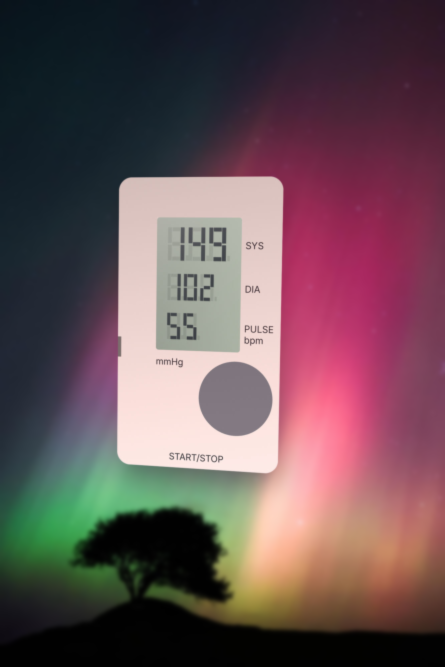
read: {"value": 102, "unit": "mmHg"}
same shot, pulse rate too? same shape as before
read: {"value": 55, "unit": "bpm"}
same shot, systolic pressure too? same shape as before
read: {"value": 149, "unit": "mmHg"}
